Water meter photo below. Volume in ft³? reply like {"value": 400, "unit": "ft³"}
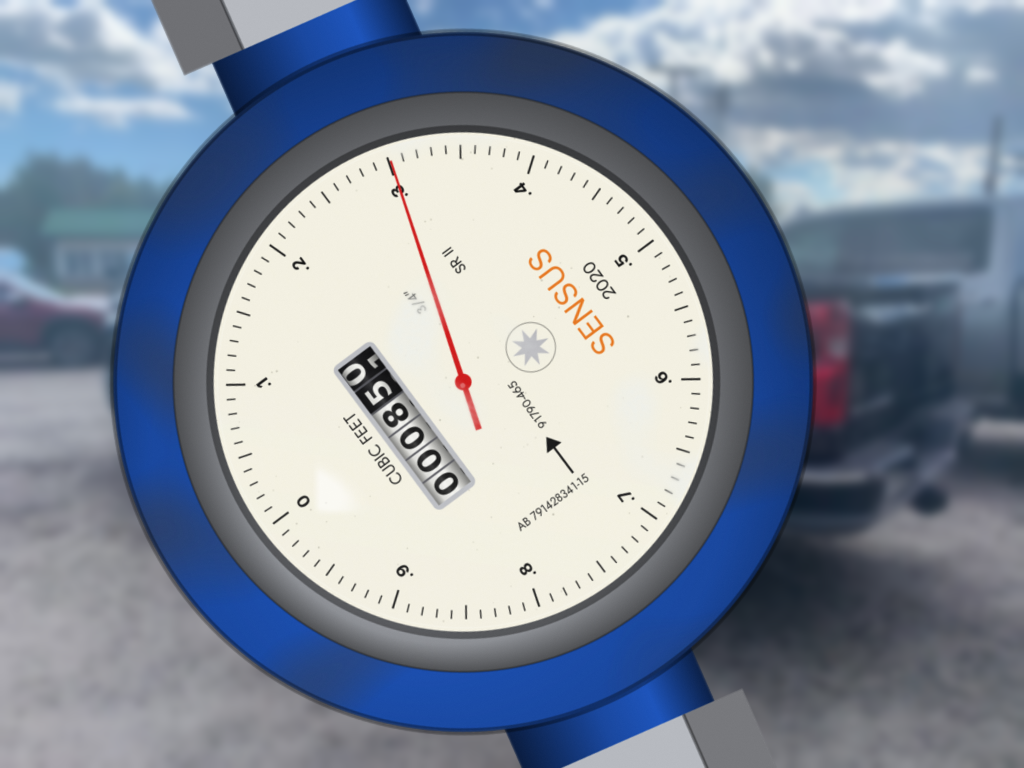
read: {"value": 850.30, "unit": "ft³"}
